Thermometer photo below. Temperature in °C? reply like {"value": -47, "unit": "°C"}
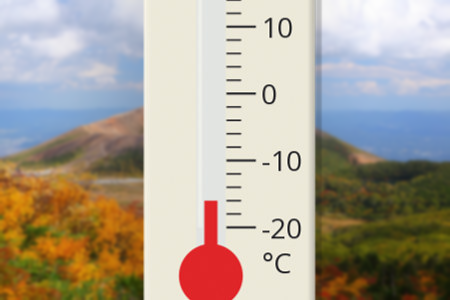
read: {"value": -16, "unit": "°C"}
